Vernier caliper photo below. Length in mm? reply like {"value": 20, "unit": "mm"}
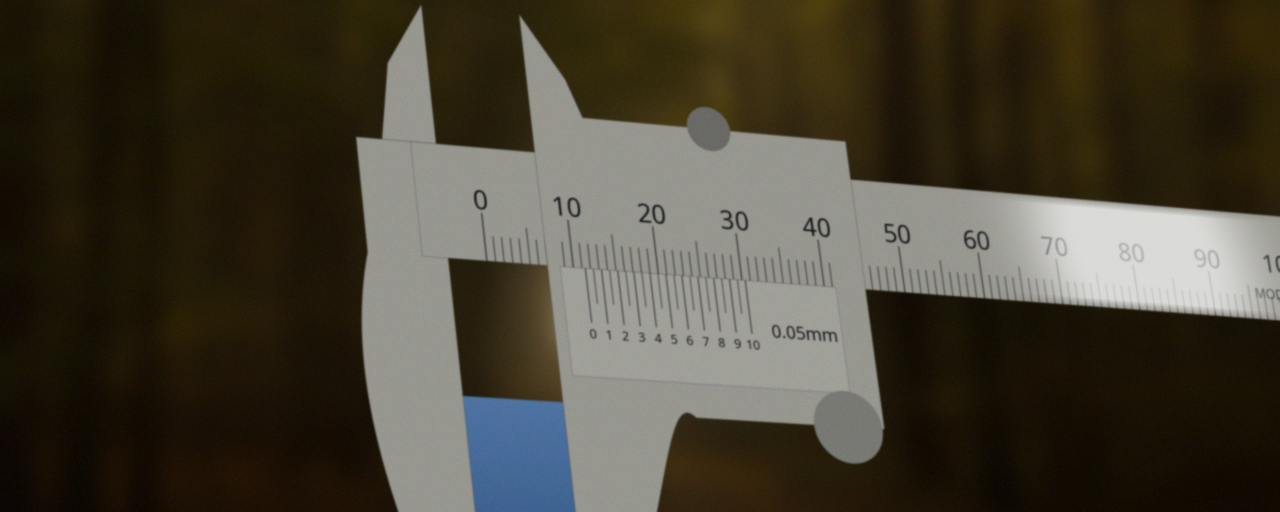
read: {"value": 11.4, "unit": "mm"}
